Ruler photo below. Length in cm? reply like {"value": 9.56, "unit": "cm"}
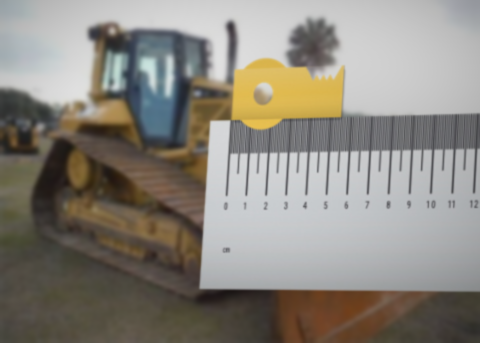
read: {"value": 5.5, "unit": "cm"}
